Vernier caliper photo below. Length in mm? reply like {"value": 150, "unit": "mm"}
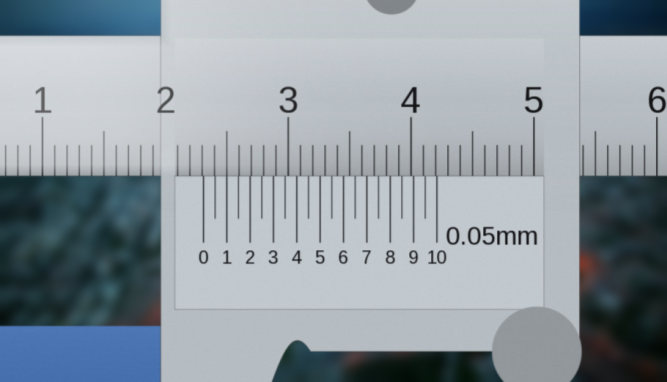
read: {"value": 23.1, "unit": "mm"}
